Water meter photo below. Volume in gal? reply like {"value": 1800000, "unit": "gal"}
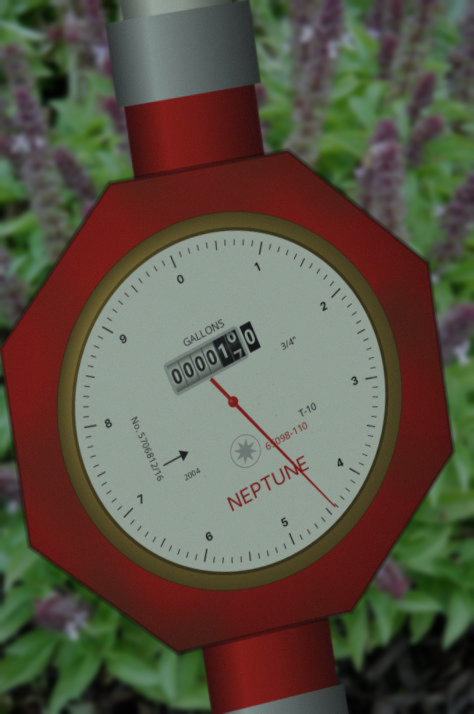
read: {"value": 164.4, "unit": "gal"}
